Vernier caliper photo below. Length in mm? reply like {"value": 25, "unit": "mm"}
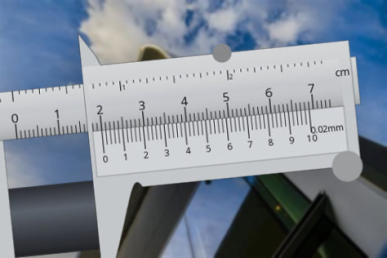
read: {"value": 20.0, "unit": "mm"}
